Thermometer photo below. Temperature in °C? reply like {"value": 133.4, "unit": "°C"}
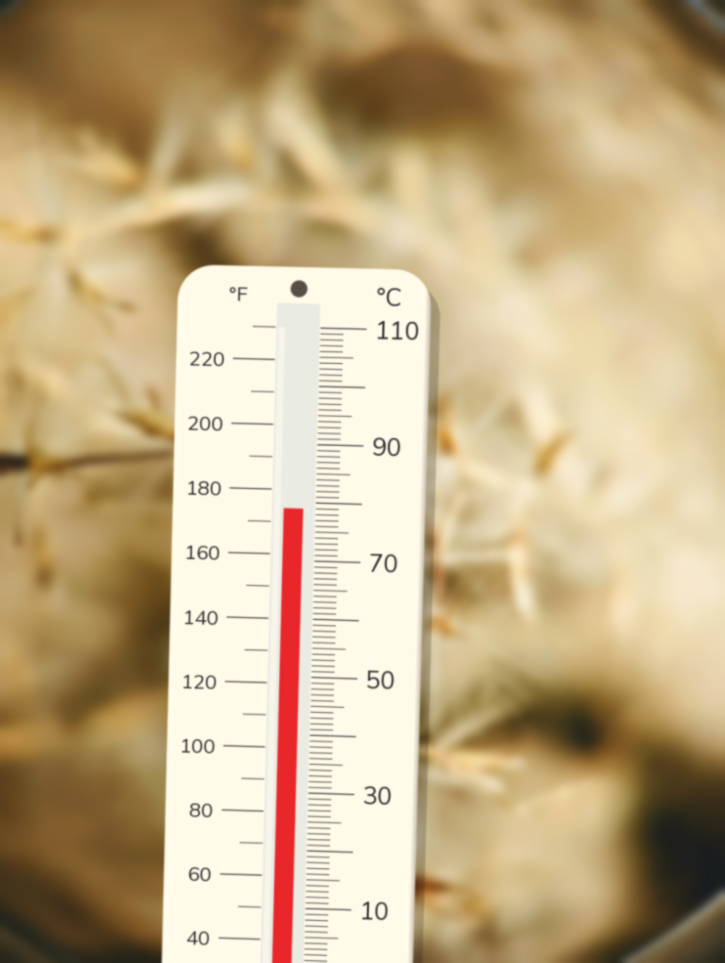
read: {"value": 79, "unit": "°C"}
